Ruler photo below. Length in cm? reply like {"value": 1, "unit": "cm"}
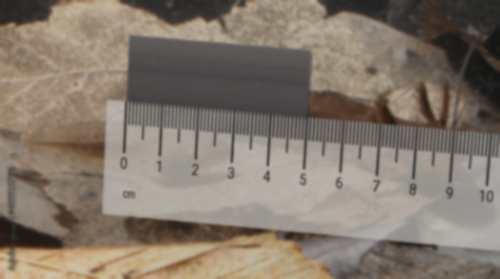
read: {"value": 5, "unit": "cm"}
